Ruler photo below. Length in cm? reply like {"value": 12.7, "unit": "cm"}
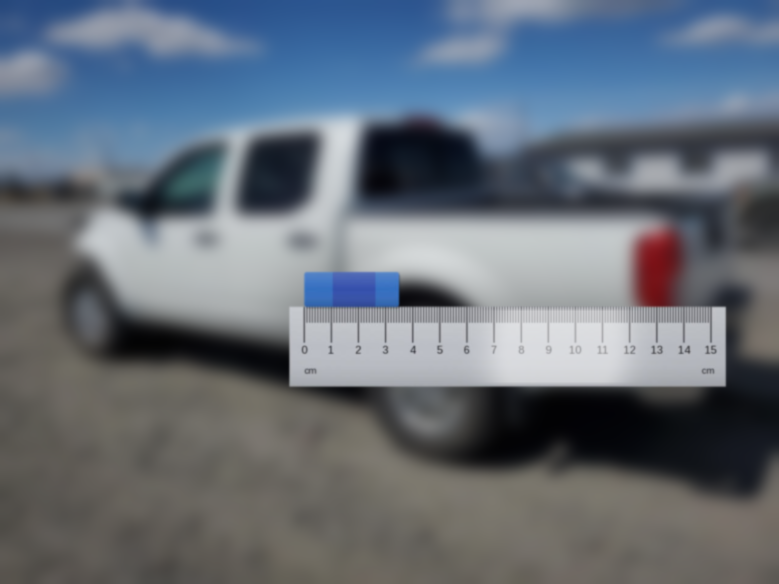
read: {"value": 3.5, "unit": "cm"}
